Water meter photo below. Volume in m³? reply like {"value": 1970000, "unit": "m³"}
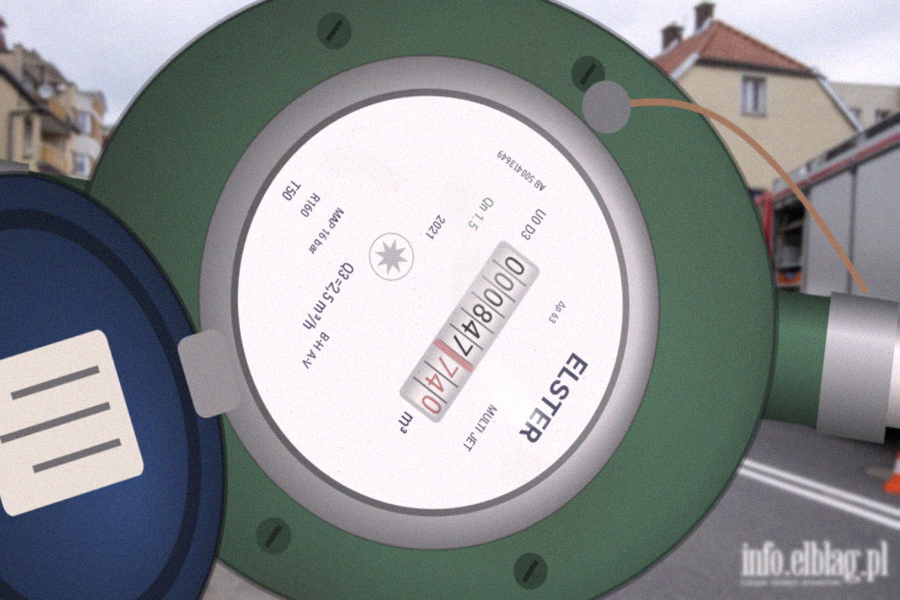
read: {"value": 847.740, "unit": "m³"}
